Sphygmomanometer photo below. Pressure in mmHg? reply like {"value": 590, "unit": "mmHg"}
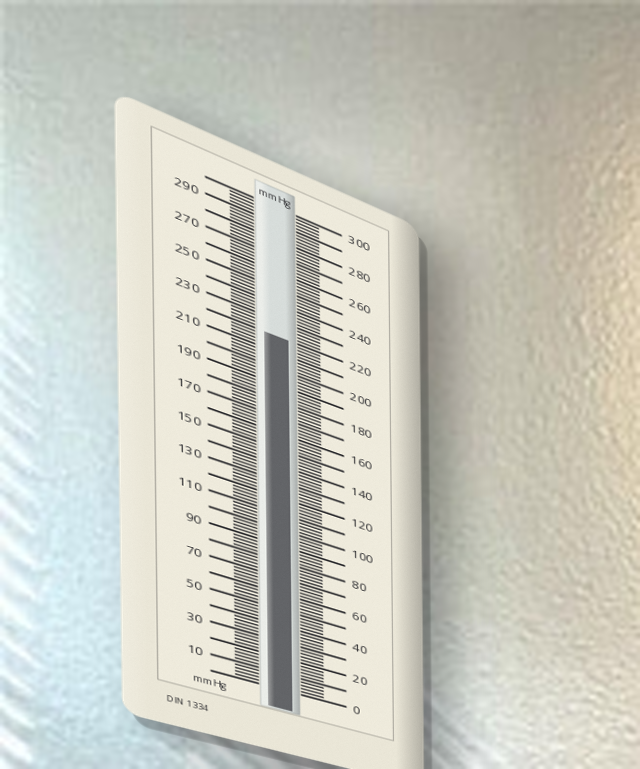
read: {"value": 220, "unit": "mmHg"}
